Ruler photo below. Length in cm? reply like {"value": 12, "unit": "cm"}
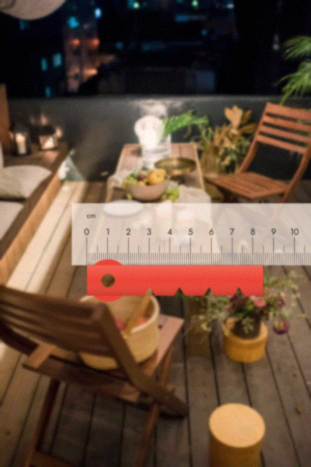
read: {"value": 8.5, "unit": "cm"}
